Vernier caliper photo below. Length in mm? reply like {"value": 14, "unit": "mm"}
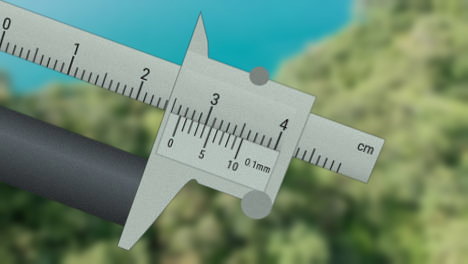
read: {"value": 26.4, "unit": "mm"}
